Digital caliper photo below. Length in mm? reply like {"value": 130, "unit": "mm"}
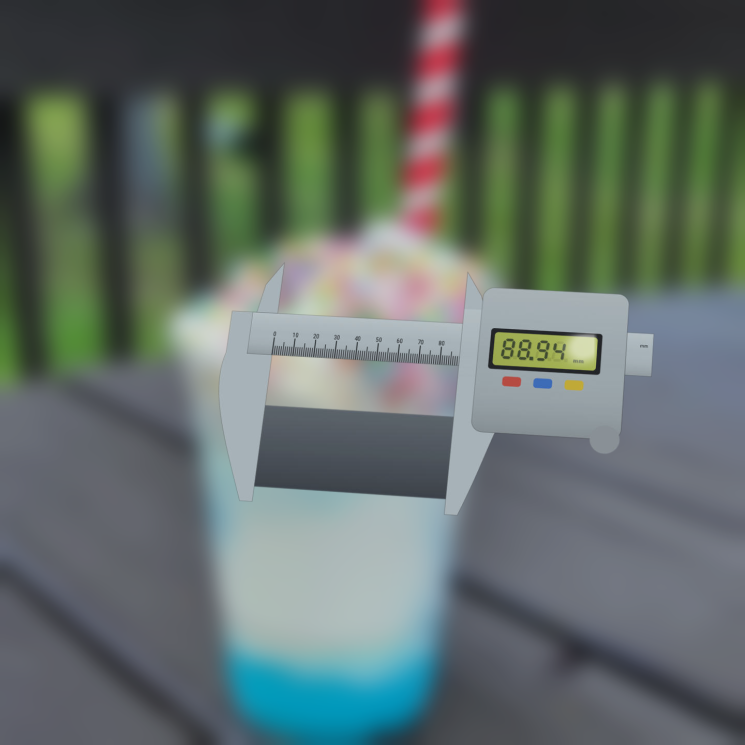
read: {"value": 88.94, "unit": "mm"}
